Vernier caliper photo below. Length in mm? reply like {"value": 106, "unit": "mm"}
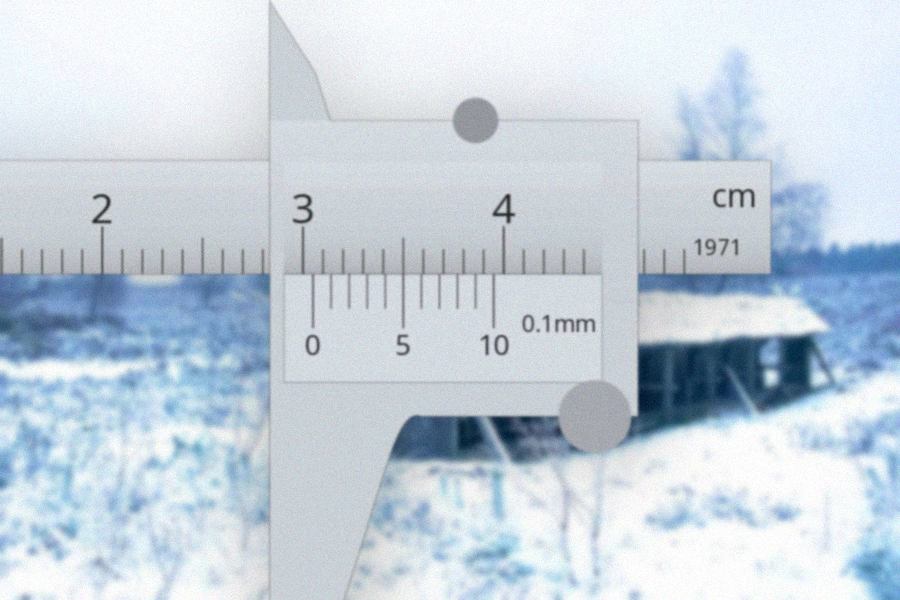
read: {"value": 30.5, "unit": "mm"}
